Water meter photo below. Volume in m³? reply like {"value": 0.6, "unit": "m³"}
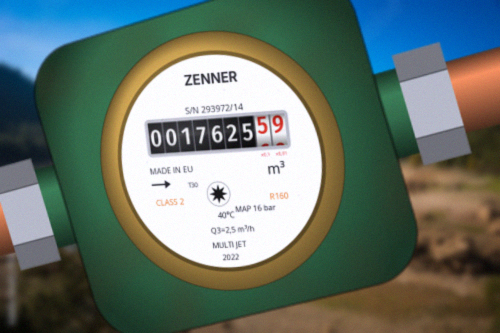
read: {"value": 17625.59, "unit": "m³"}
